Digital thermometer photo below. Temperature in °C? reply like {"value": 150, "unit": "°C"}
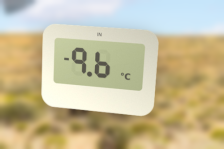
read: {"value": -9.6, "unit": "°C"}
